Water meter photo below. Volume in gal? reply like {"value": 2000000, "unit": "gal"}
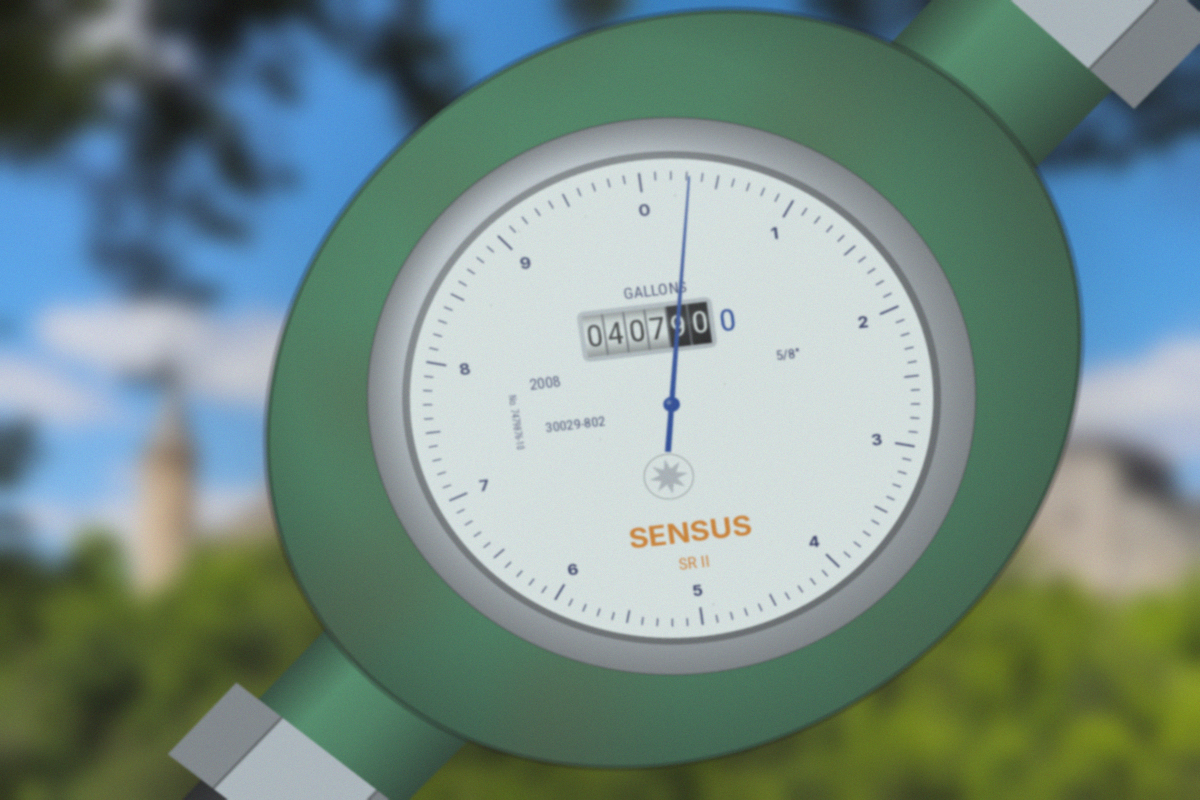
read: {"value": 407900.3, "unit": "gal"}
